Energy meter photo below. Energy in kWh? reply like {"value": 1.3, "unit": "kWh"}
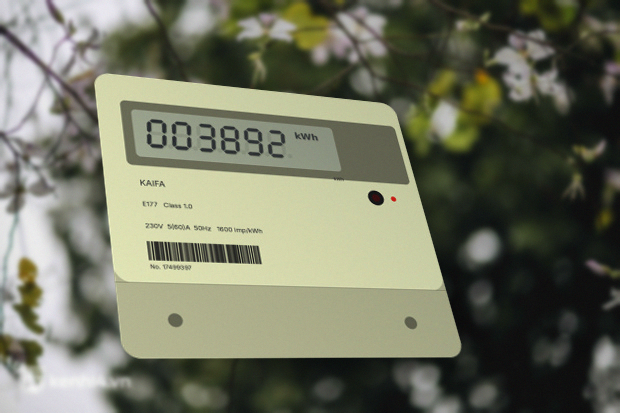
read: {"value": 3892, "unit": "kWh"}
